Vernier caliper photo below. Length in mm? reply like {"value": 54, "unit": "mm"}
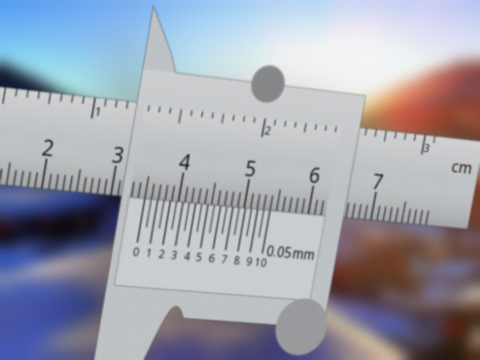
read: {"value": 35.0, "unit": "mm"}
